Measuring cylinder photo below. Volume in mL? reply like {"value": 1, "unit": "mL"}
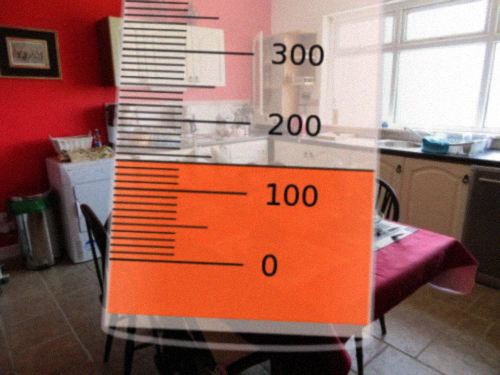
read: {"value": 140, "unit": "mL"}
